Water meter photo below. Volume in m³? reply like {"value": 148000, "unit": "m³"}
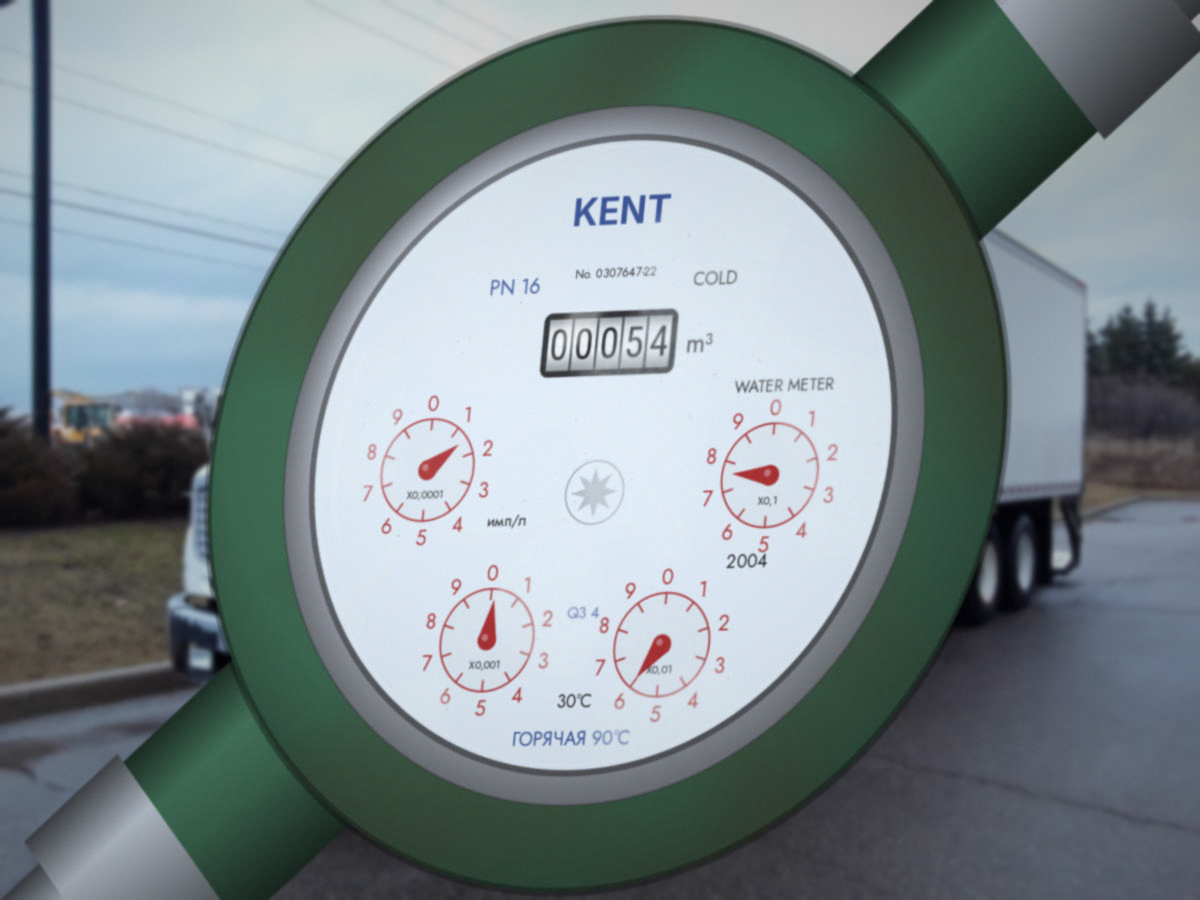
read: {"value": 54.7601, "unit": "m³"}
